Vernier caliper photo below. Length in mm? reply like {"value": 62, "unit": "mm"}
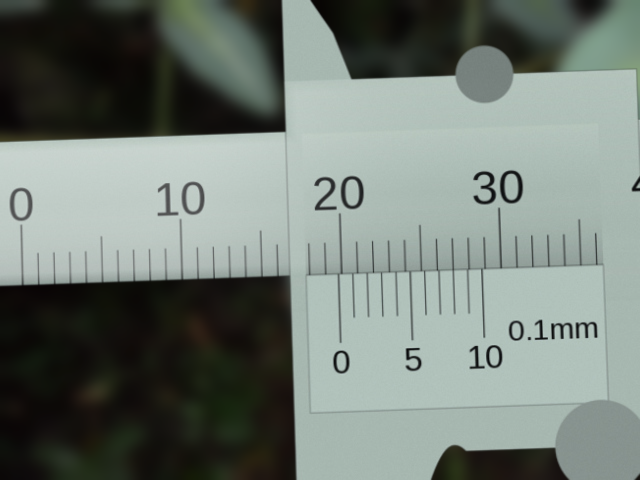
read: {"value": 19.8, "unit": "mm"}
